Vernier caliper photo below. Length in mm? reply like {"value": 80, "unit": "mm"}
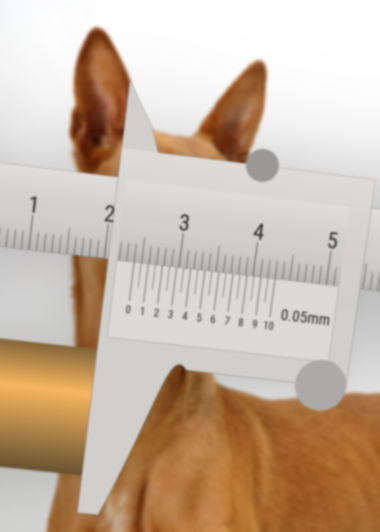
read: {"value": 24.0, "unit": "mm"}
